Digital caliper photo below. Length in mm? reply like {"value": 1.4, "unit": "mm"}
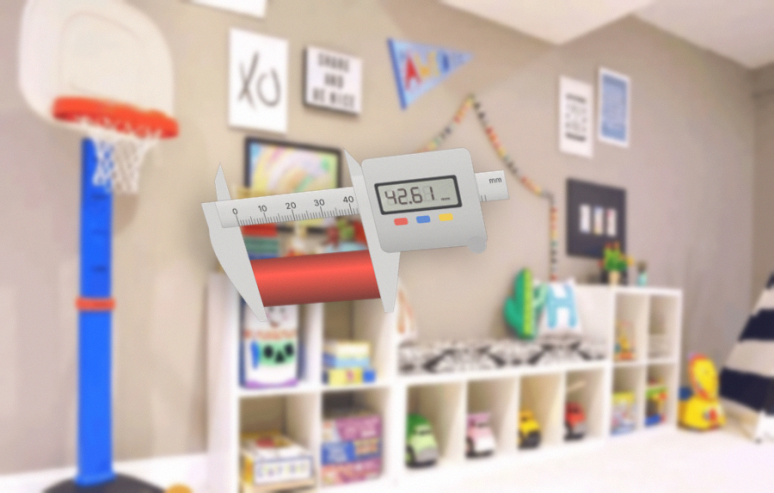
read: {"value": 42.61, "unit": "mm"}
